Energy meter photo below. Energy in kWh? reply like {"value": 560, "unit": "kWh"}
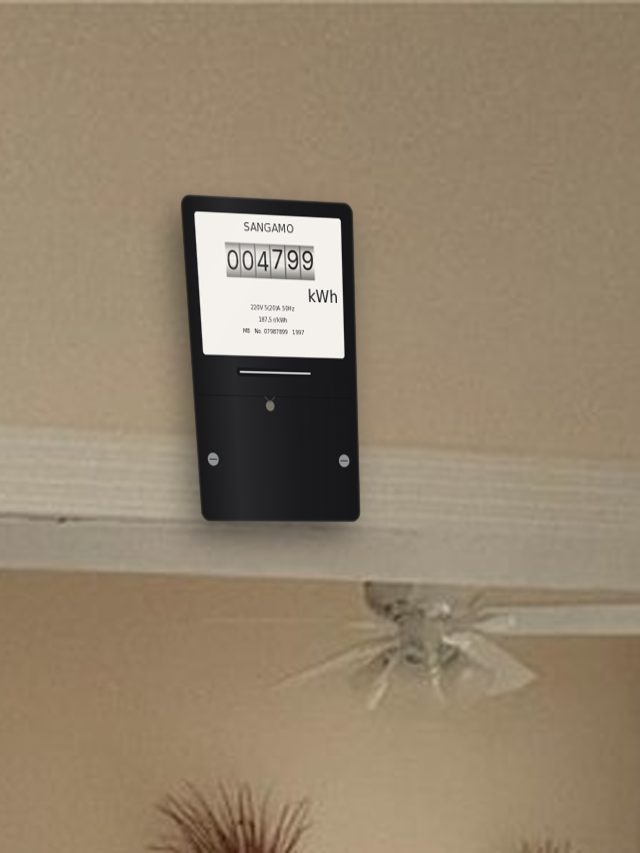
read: {"value": 4799, "unit": "kWh"}
